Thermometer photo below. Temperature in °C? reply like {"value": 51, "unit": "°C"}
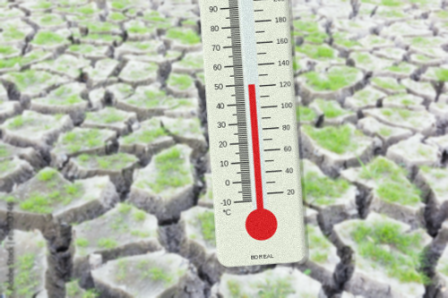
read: {"value": 50, "unit": "°C"}
